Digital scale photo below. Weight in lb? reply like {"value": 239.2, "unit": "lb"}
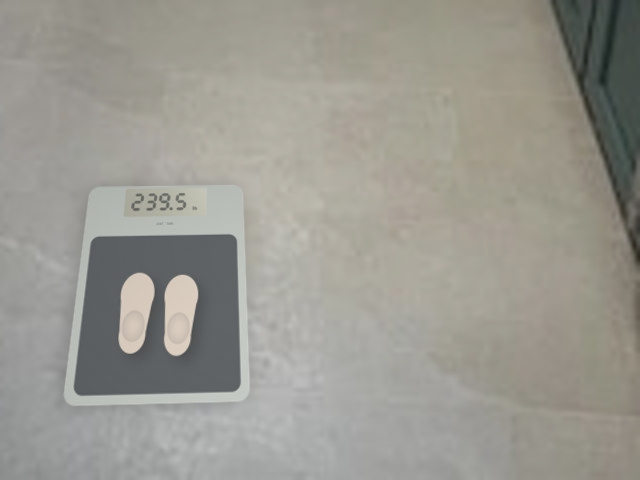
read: {"value": 239.5, "unit": "lb"}
